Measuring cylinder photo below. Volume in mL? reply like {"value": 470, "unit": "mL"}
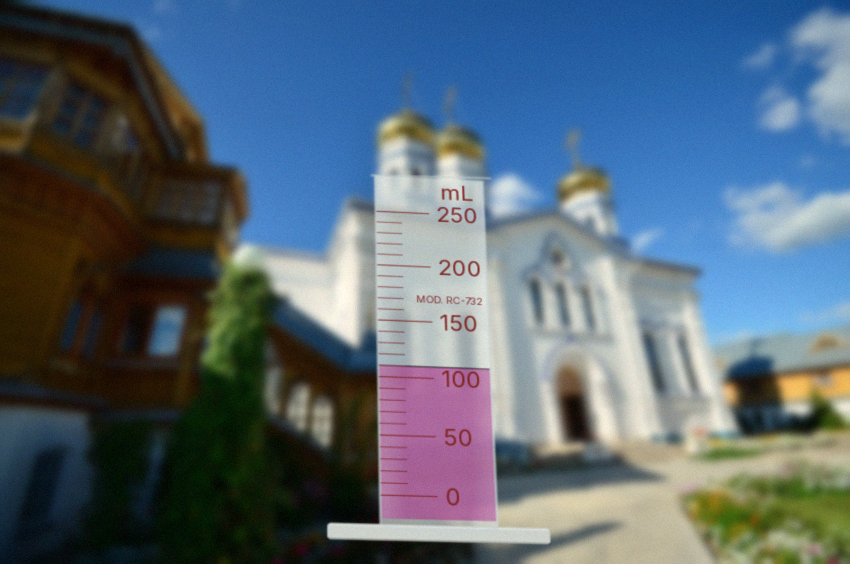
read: {"value": 110, "unit": "mL"}
